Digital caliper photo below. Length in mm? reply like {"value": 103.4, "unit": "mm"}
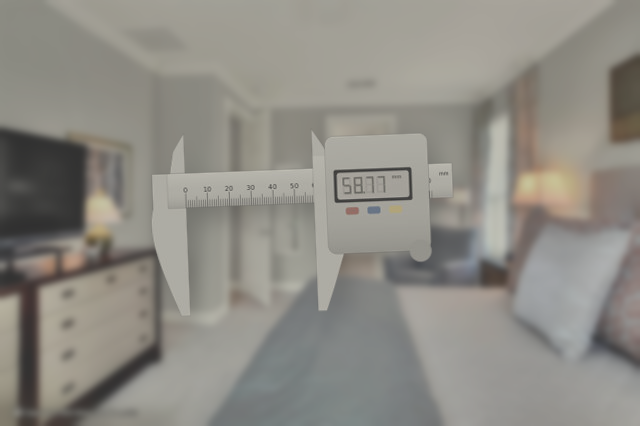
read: {"value": 58.77, "unit": "mm"}
